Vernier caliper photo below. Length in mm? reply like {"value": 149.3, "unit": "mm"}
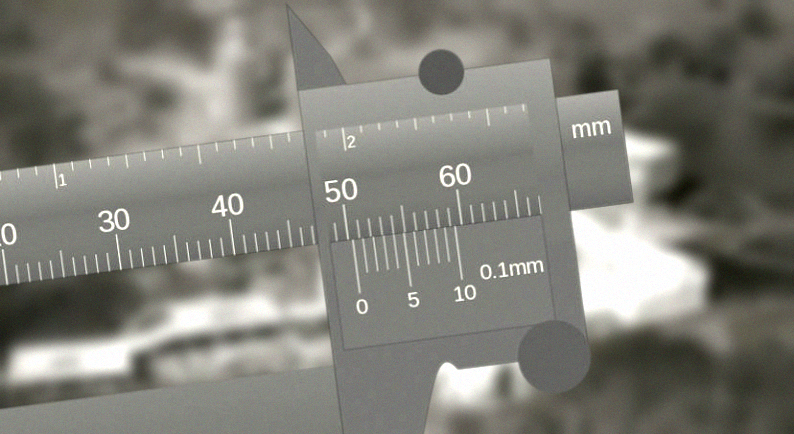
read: {"value": 50.4, "unit": "mm"}
